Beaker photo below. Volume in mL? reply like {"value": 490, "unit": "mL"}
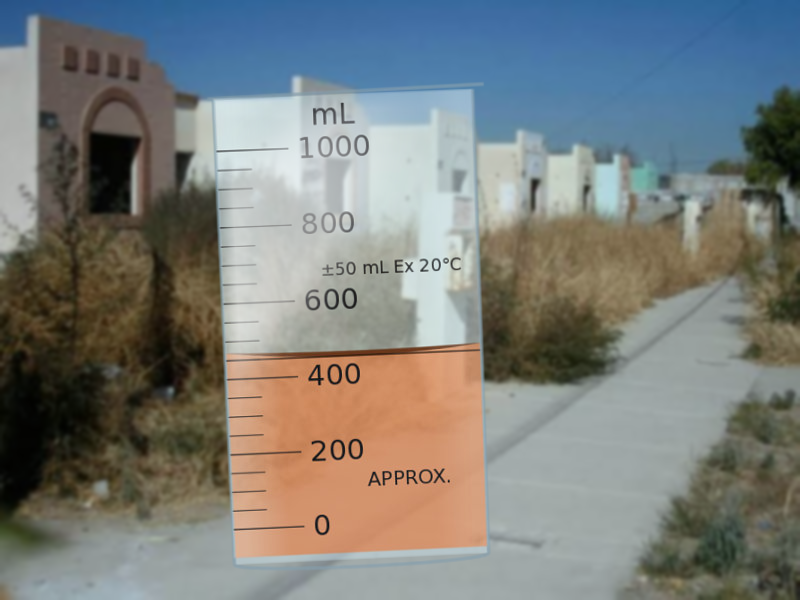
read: {"value": 450, "unit": "mL"}
